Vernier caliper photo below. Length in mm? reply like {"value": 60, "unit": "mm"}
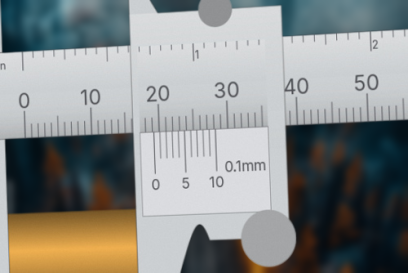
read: {"value": 19.2, "unit": "mm"}
